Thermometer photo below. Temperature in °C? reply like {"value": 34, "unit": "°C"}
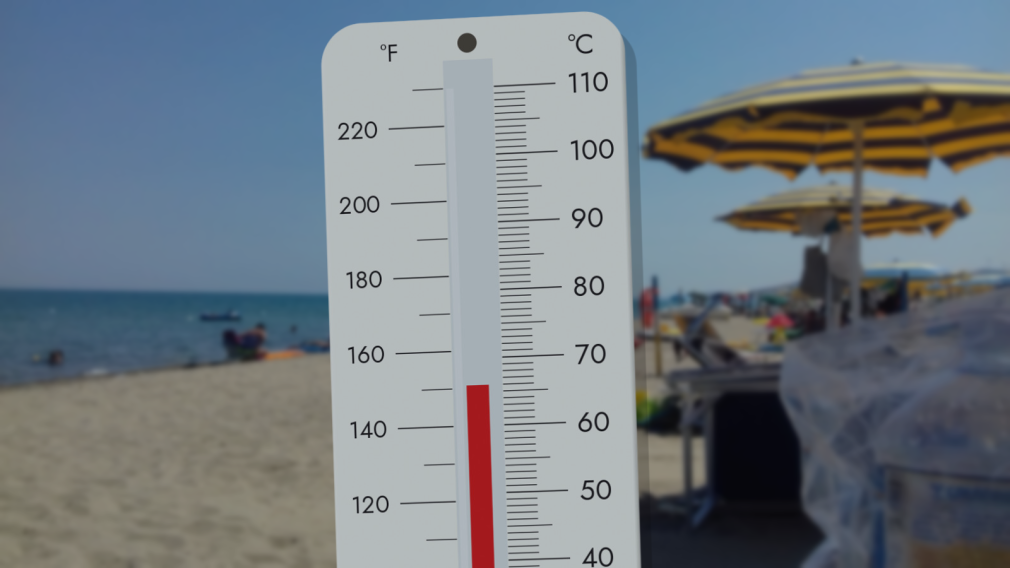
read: {"value": 66, "unit": "°C"}
